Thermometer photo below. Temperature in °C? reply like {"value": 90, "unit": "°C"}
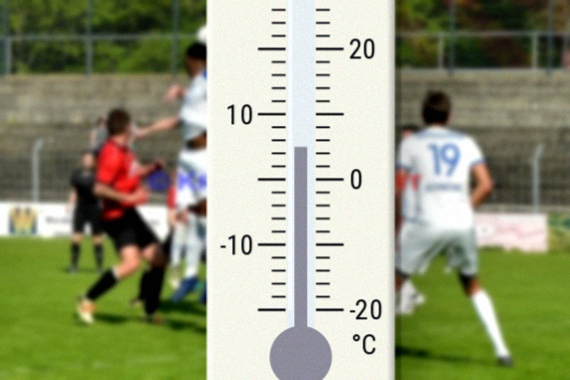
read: {"value": 5, "unit": "°C"}
